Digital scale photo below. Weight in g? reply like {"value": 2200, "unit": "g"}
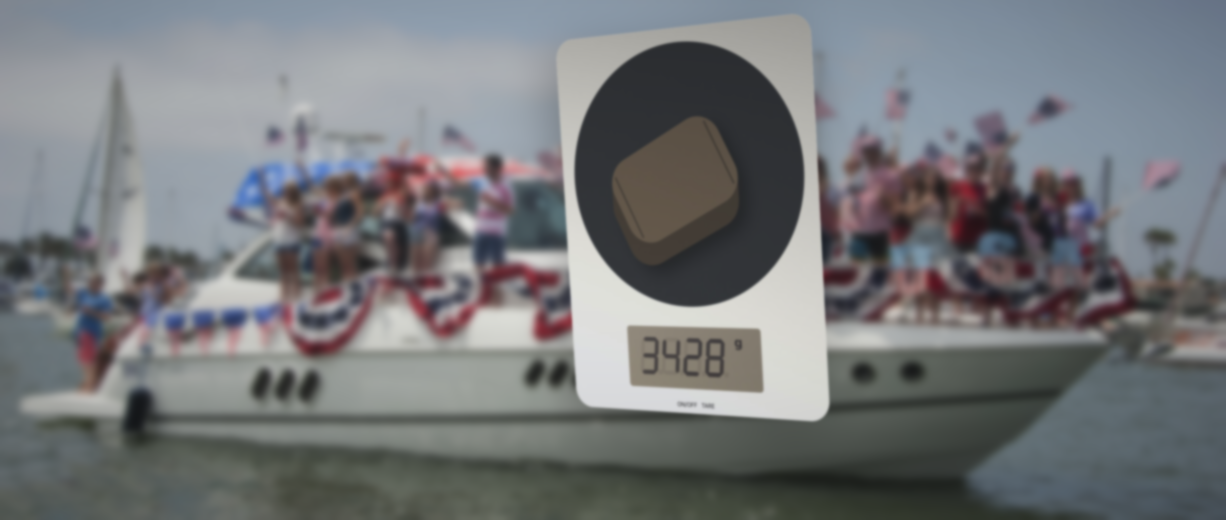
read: {"value": 3428, "unit": "g"}
